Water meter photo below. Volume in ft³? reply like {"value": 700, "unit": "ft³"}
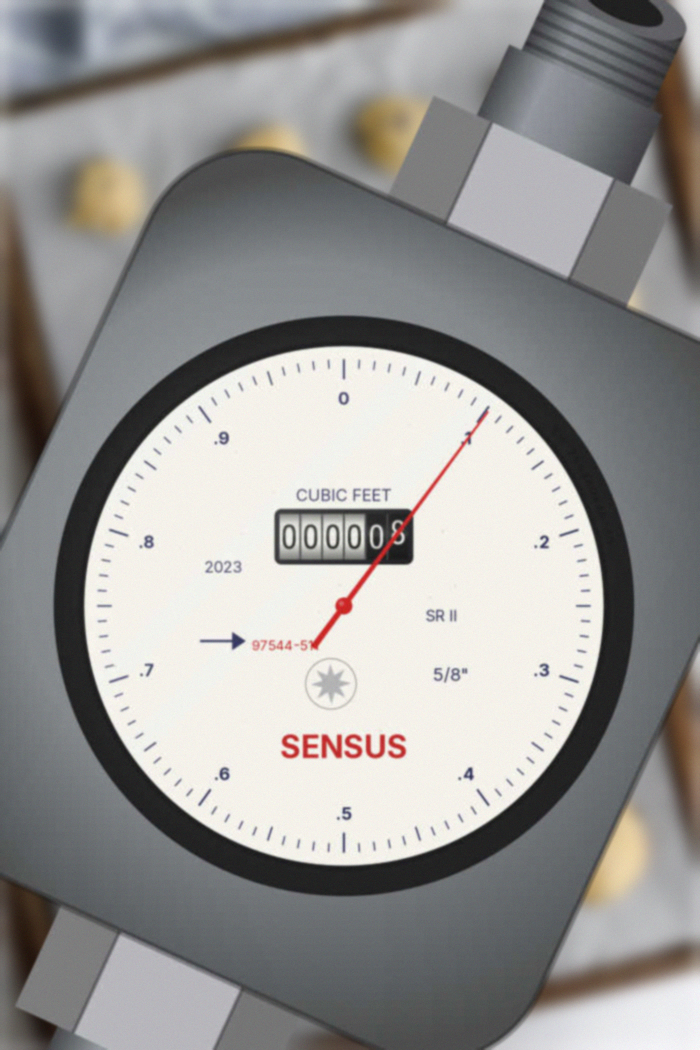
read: {"value": 8.10, "unit": "ft³"}
